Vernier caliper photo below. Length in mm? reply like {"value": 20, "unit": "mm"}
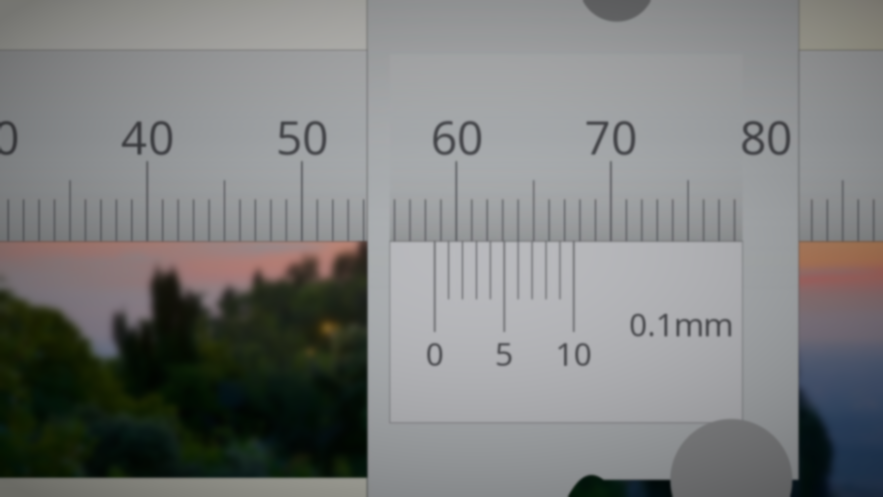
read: {"value": 58.6, "unit": "mm"}
